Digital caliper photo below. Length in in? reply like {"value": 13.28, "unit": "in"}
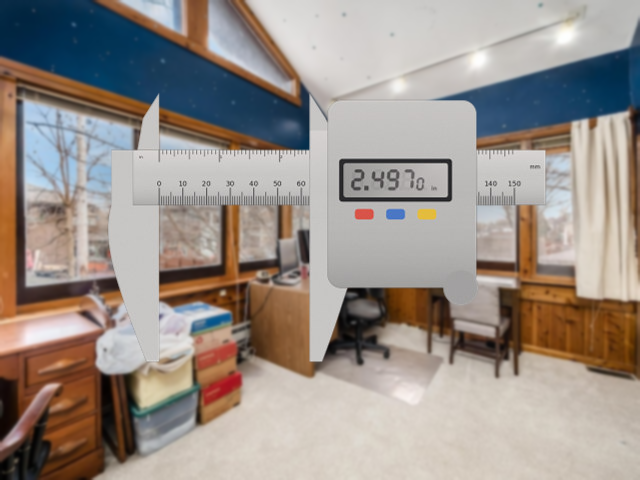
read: {"value": 2.4970, "unit": "in"}
